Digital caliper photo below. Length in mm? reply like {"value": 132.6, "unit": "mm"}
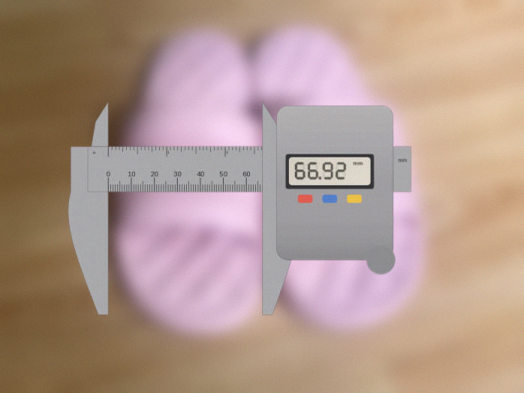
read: {"value": 66.92, "unit": "mm"}
